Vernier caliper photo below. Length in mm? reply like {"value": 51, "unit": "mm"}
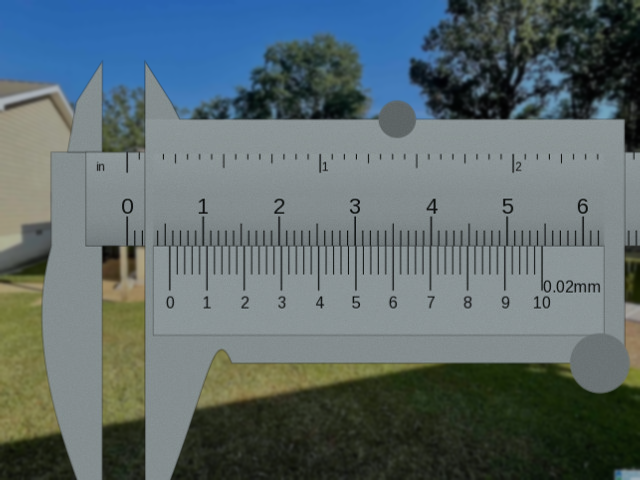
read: {"value": 5.6, "unit": "mm"}
